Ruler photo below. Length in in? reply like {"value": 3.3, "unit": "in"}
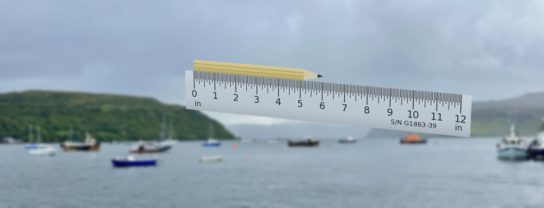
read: {"value": 6, "unit": "in"}
